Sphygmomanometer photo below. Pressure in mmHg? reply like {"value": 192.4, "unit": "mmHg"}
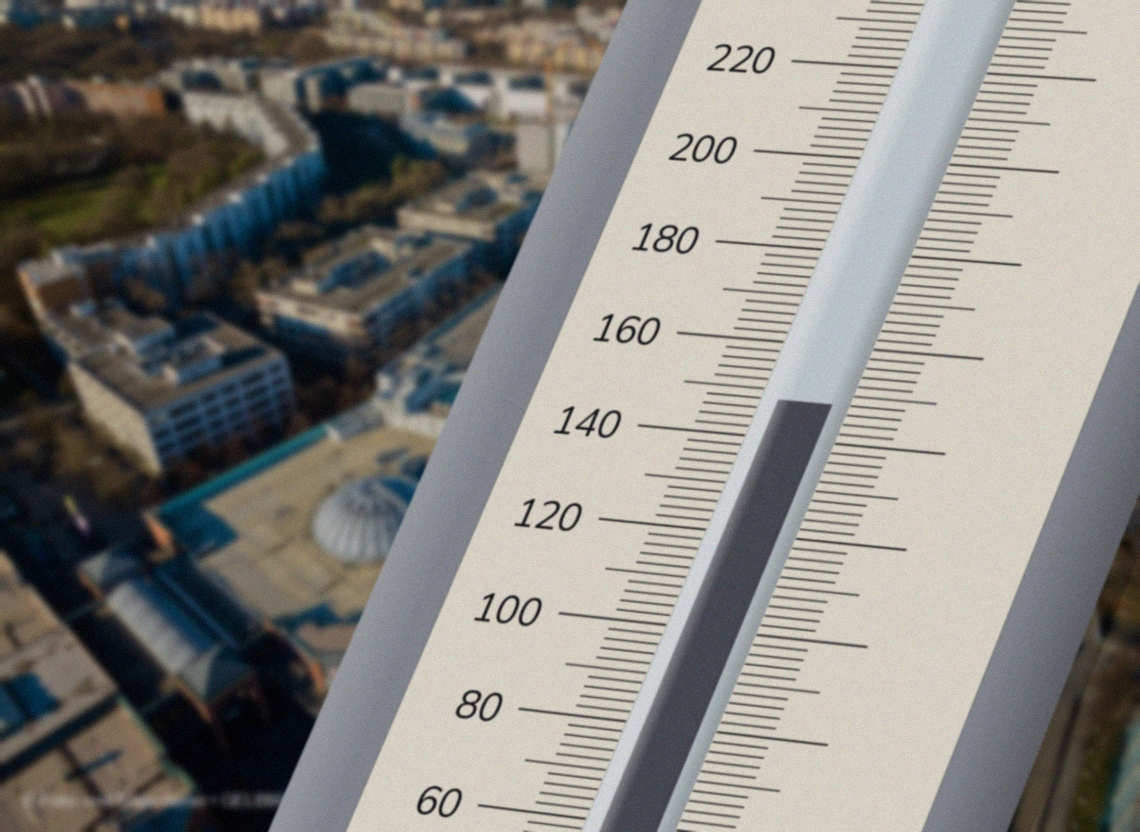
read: {"value": 148, "unit": "mmHg"}
